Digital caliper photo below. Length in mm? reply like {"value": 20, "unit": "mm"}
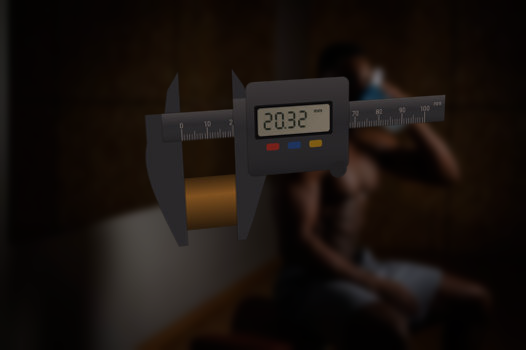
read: {"value": 20.32, "unit": "mm"}
